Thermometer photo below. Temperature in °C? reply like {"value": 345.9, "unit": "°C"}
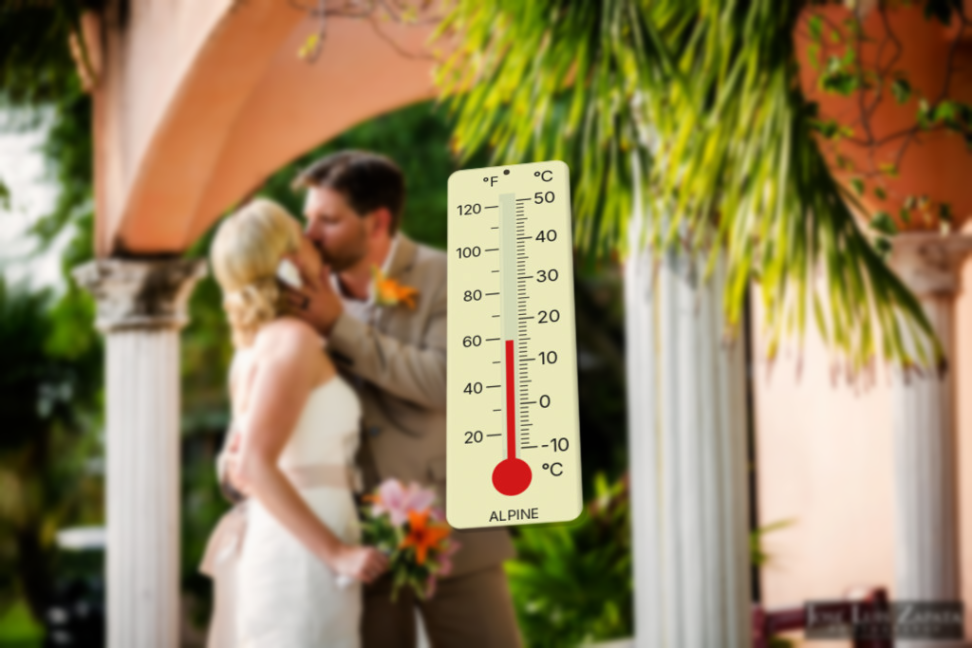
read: {"value": 15, "unit": "°C"}
